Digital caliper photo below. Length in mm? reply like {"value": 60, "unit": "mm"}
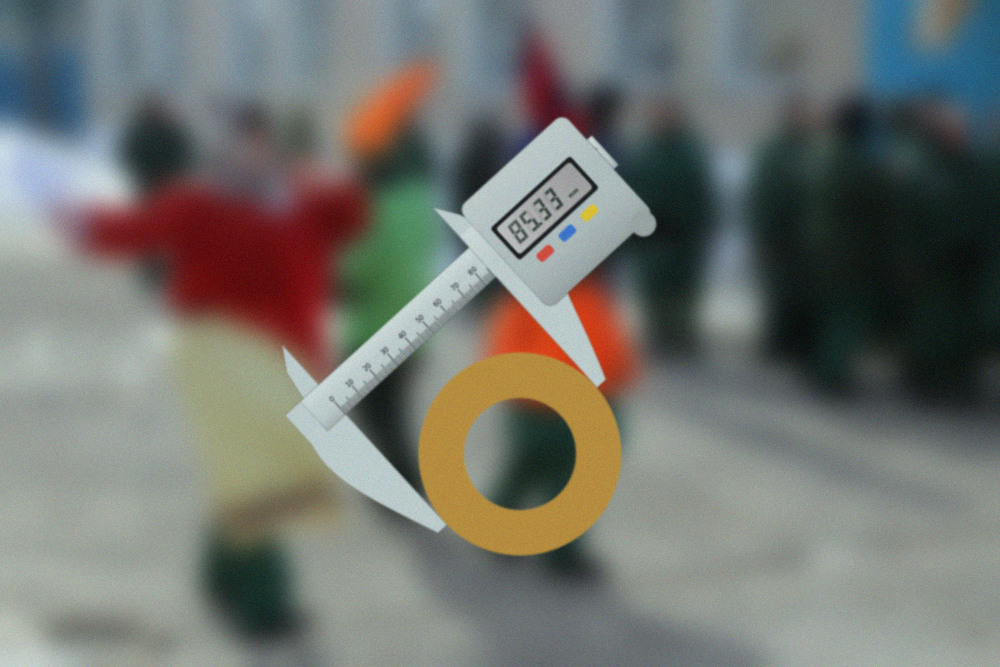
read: {"value": 85.33, "unit": "mm"}
